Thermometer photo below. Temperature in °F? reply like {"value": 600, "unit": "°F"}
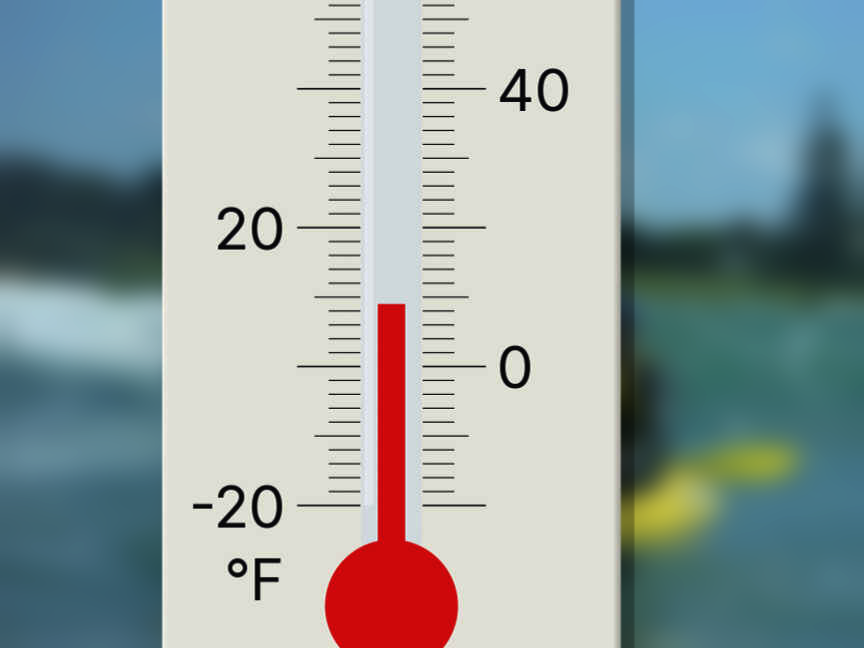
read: {"value": 9, "unit": "°F"}
